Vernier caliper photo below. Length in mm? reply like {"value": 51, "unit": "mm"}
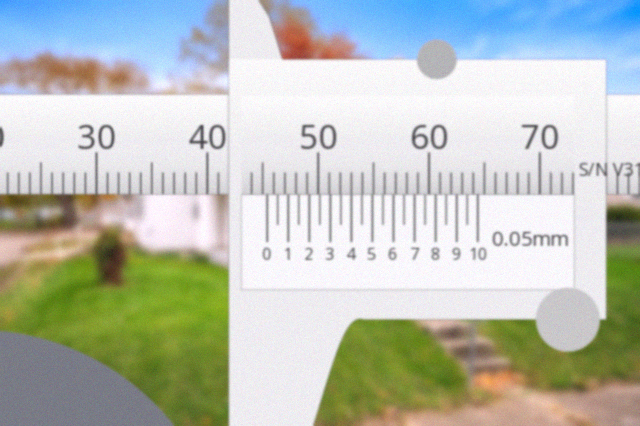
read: {"value": 45.4, "unit": "mm"}
